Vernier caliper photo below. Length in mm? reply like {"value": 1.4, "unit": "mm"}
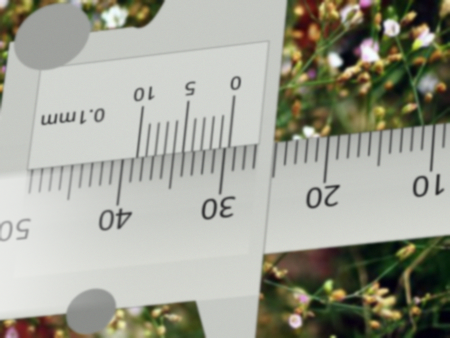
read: {"value": 29.6, "unit": "mm"}
